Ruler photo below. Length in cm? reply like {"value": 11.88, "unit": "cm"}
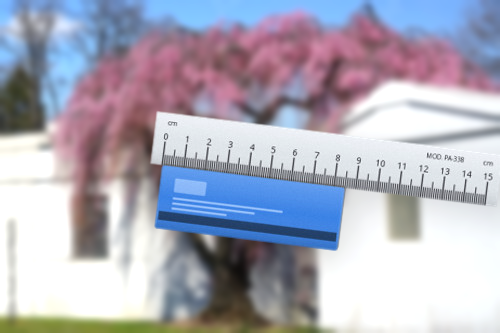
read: {"value": 8.5, "unit": "cm"}
